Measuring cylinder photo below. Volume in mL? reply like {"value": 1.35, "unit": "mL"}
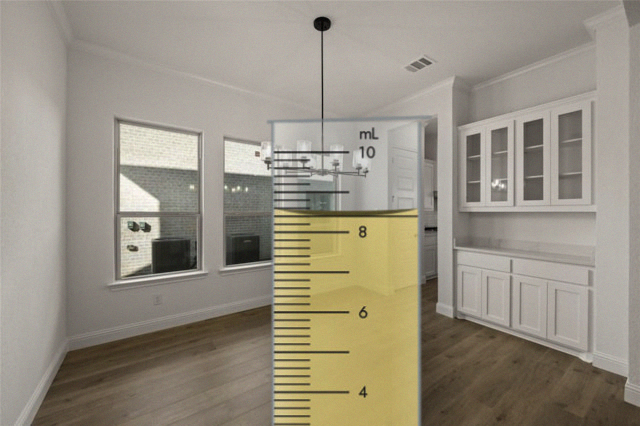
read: {"value": 8.4, "unit": "mL"}
